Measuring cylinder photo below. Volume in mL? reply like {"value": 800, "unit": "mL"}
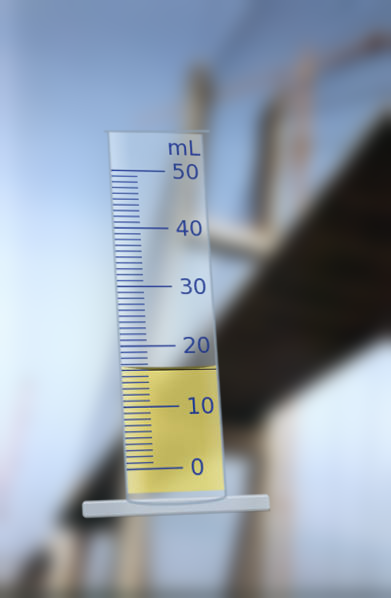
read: {"value": 16, "unit": "mL"}
